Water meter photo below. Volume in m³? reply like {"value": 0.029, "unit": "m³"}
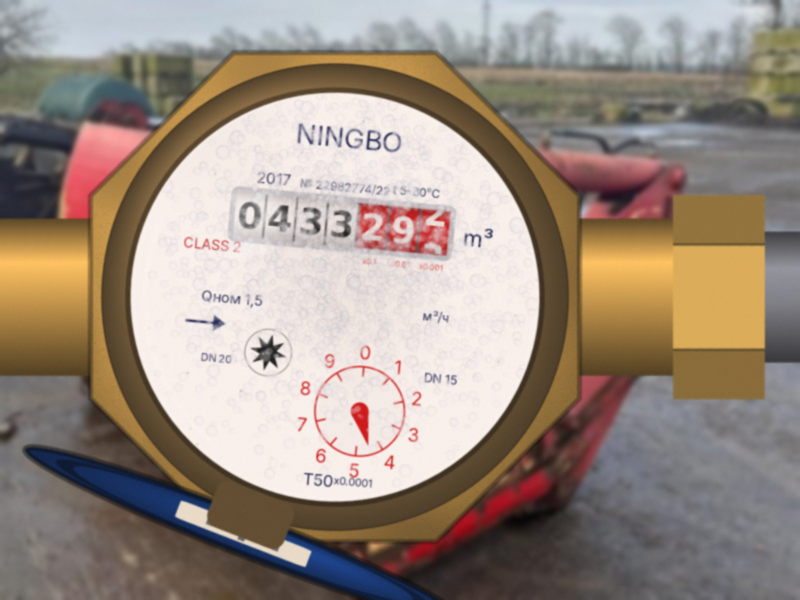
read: {"value": 433.2924, "unit": "m³"}
